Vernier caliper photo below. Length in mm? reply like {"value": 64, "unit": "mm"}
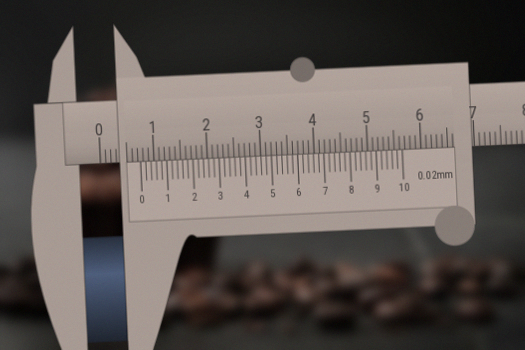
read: {"value": 7.5, "unit": "mm"}
